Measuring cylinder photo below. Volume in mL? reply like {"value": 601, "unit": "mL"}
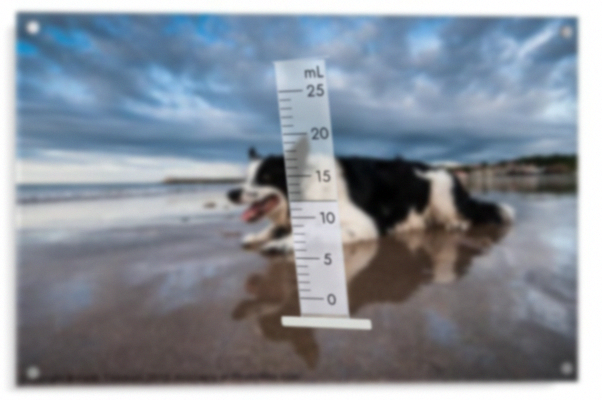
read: {"value": 12, "unit": "mL"}
